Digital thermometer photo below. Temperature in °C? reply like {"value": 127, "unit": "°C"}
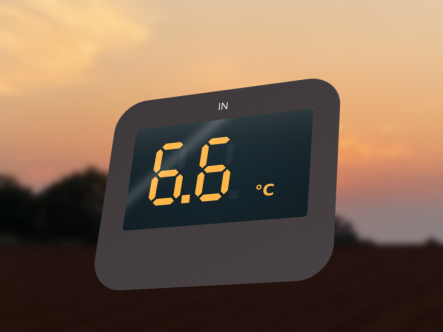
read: {"value": 6.6, "unit": "°C"}
